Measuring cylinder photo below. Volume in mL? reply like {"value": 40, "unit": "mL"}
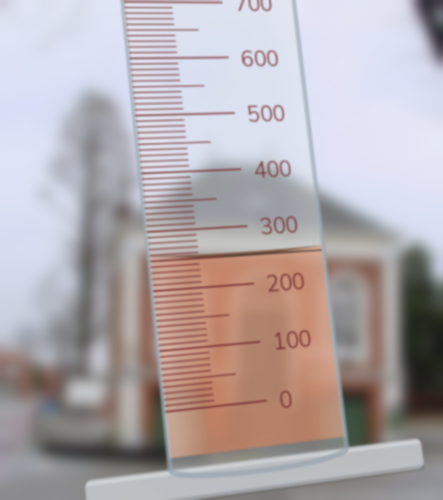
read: {"value": 250, "unit": "mL"}
